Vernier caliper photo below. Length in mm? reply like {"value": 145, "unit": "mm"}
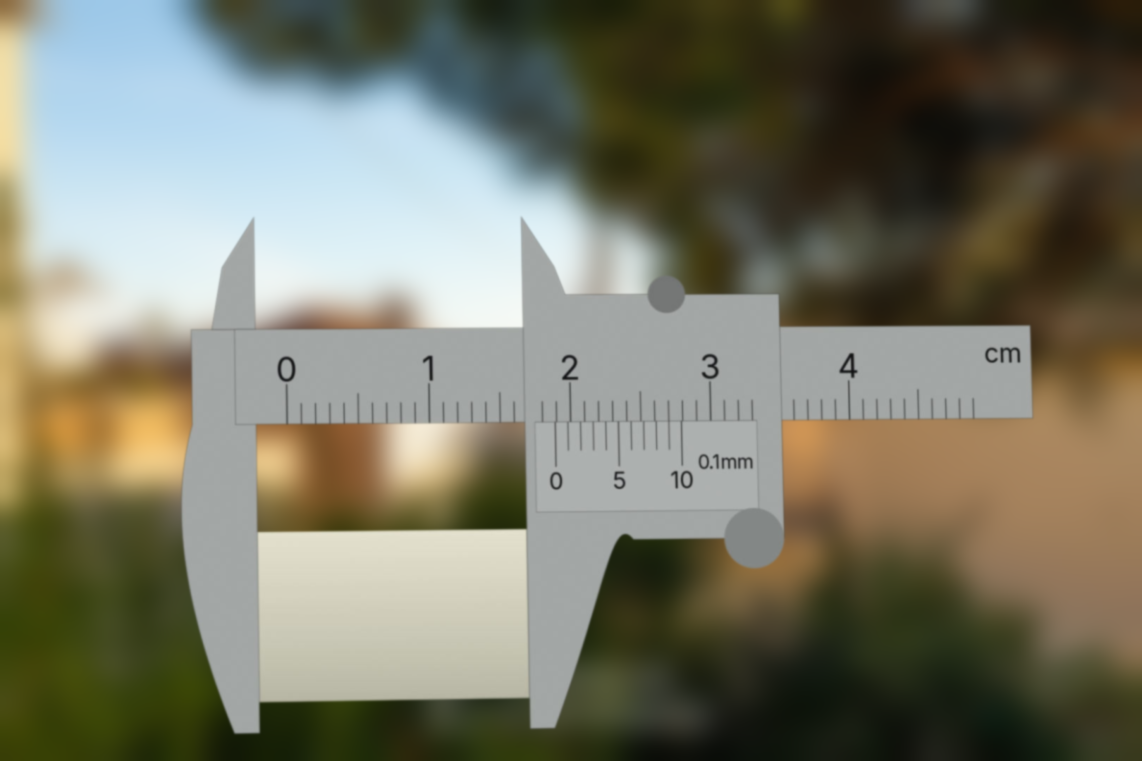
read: {"value": 18.9, "unit": "mm"}
